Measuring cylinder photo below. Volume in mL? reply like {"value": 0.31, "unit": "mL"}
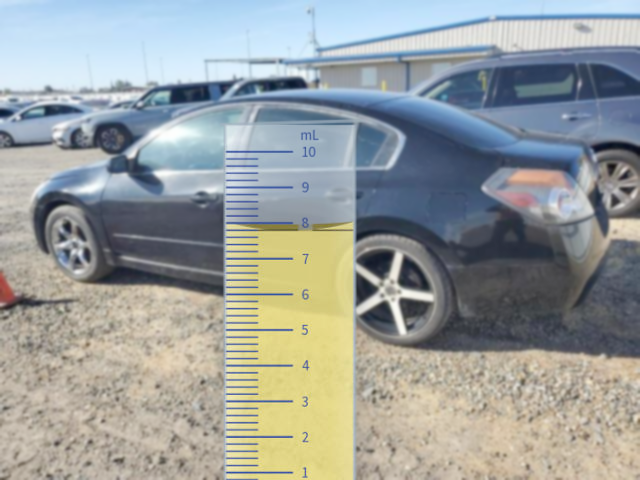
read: {"value": 7.8, "unit": "mL"}
